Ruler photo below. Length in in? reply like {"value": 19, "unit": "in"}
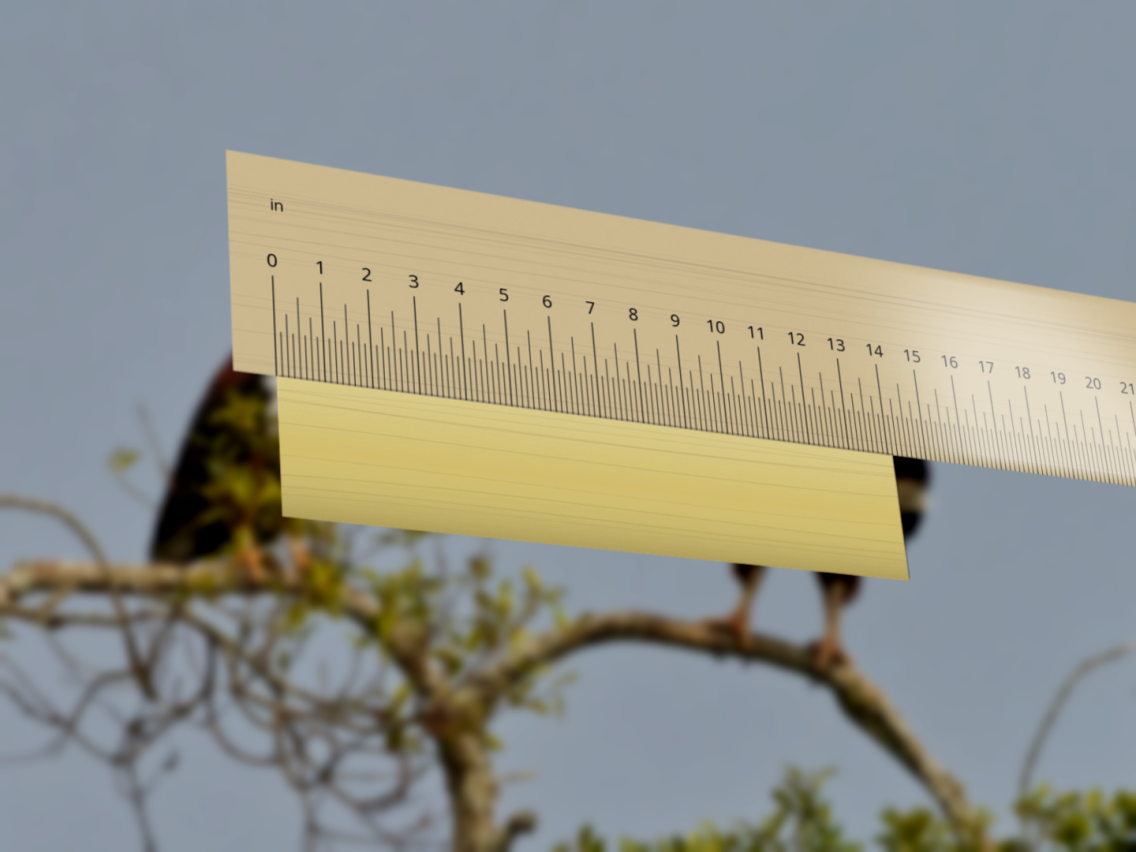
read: {"value": 14.125, "unit": "in"}
